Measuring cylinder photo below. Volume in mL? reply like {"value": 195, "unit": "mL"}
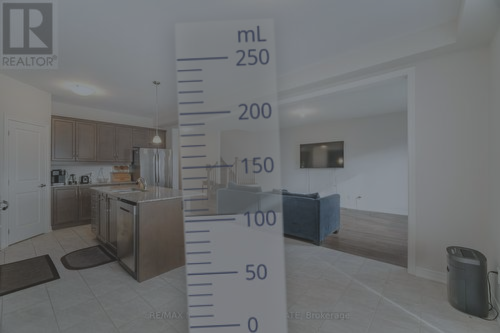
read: {"value": 105, "unit": "mL"}
